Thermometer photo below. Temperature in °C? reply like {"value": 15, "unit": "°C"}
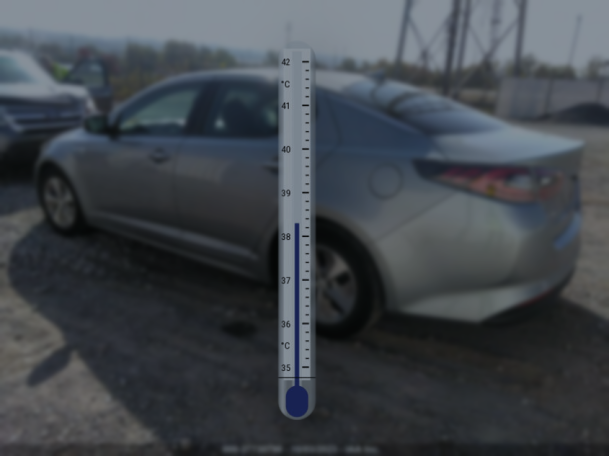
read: {"value": 38.3, "unit": "°C"}
